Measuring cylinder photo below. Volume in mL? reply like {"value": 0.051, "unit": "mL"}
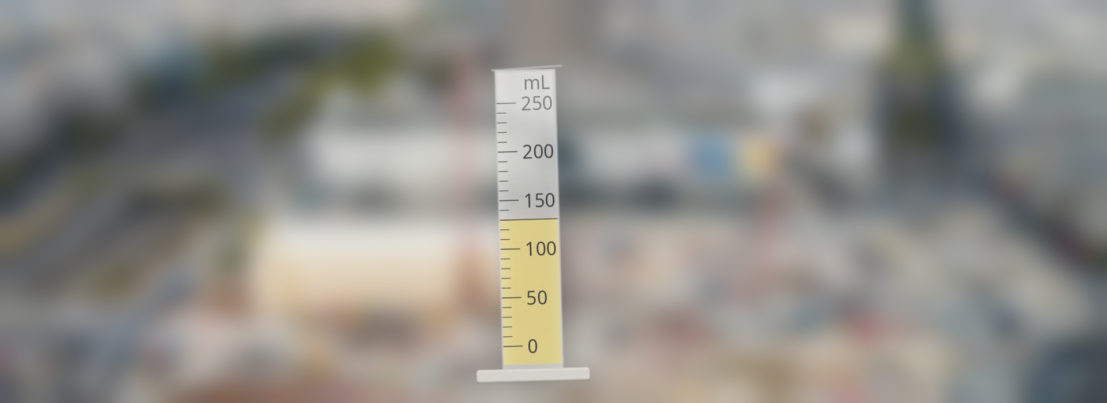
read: {"value": 130, "unit": "mL"}
